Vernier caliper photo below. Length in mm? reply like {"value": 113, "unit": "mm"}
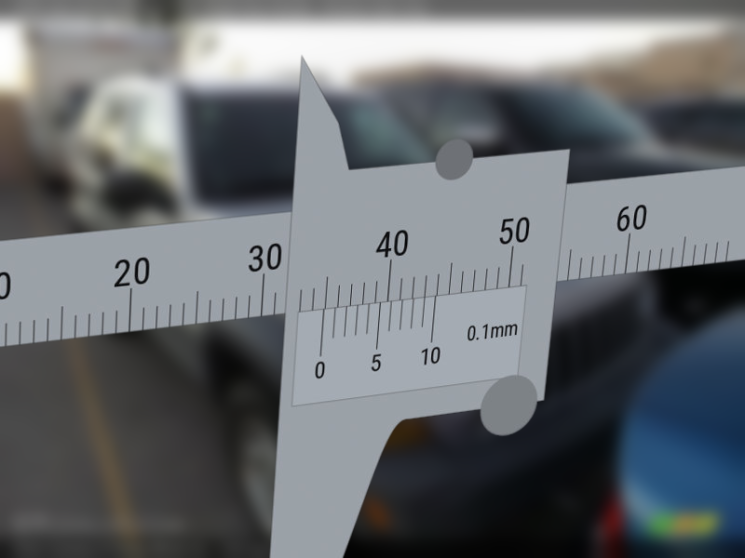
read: {"value": 34.9, "unit": "mm"}
